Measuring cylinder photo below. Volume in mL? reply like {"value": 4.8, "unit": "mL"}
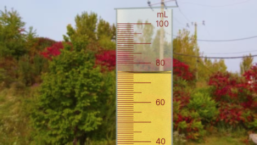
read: {"value": 75, "unit": "mL"}
